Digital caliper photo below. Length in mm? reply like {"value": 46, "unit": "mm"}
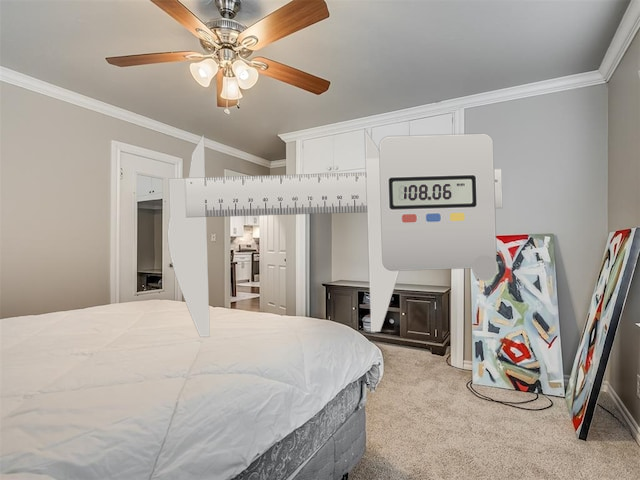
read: {"value": 108.06, "unit": "mm"}
